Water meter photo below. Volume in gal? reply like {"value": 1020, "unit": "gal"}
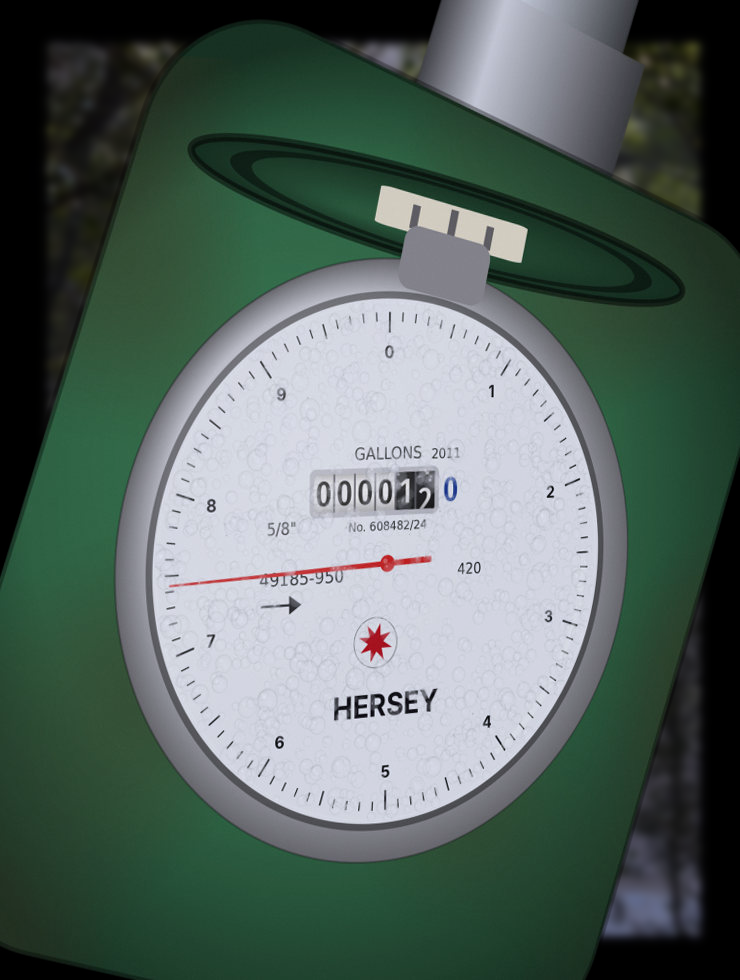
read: {"value": 117.4, "unit": "gal"}
